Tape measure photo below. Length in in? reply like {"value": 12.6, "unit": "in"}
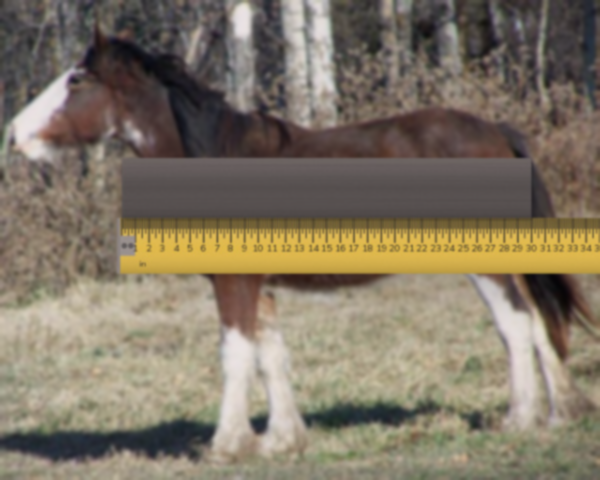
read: {"value": 30, "unit": "in"}
